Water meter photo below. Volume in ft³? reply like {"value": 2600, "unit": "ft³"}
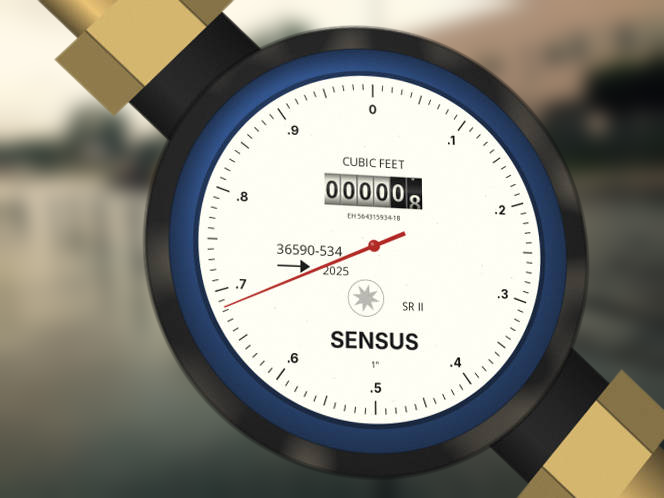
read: {"value": 7.68, "unit": "ft³"}
